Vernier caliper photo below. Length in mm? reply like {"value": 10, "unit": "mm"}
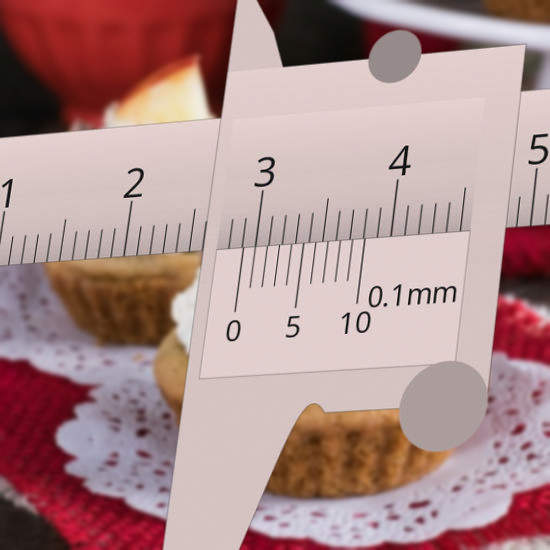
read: {"value": 29.1, "unit": "mm"}
